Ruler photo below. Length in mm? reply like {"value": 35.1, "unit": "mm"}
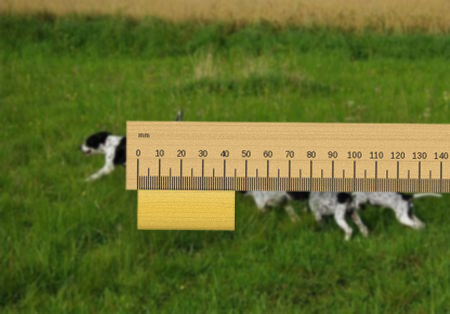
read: {"value": 45, "unit": "mm"}
